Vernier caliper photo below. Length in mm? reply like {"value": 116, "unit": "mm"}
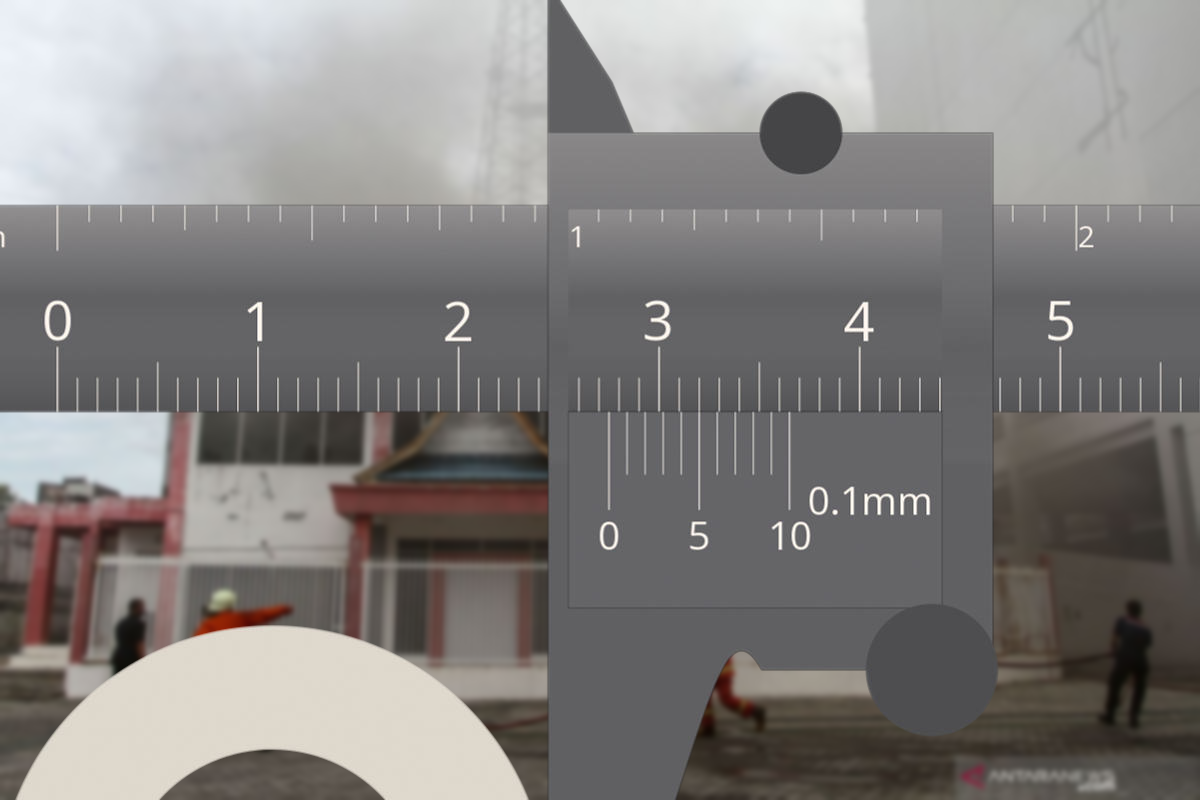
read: {"value": 27.5, "unit": "mm"}
